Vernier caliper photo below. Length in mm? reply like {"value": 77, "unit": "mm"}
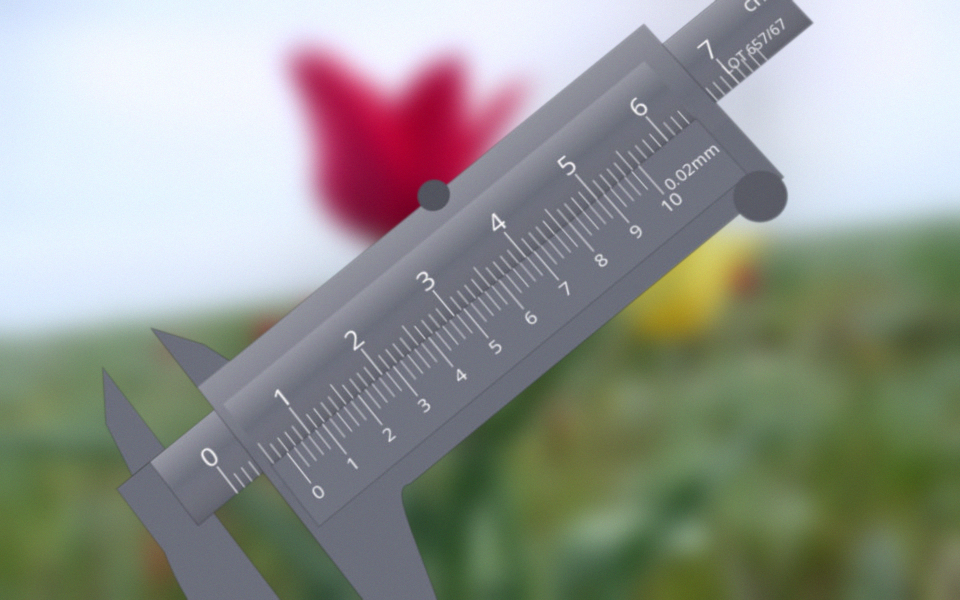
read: {"value": 6.8, "unit": "mm"}
